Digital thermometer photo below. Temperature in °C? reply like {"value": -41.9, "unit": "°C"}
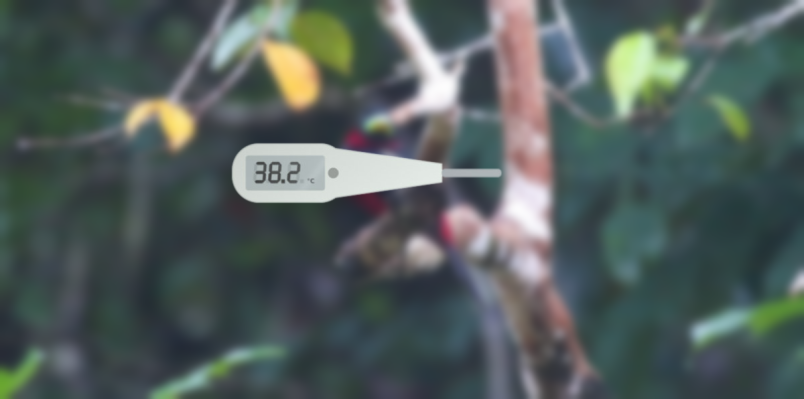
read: {"value": 38.2, "unit": "°C"}
